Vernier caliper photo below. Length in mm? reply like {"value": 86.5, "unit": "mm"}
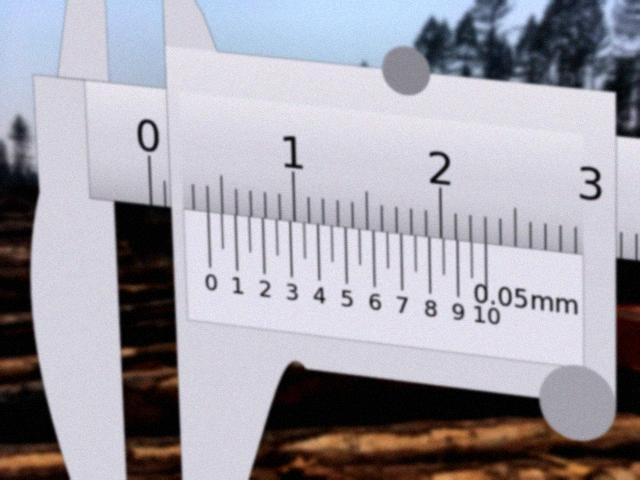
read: {"value": 4.0, "unit": "mm"}
